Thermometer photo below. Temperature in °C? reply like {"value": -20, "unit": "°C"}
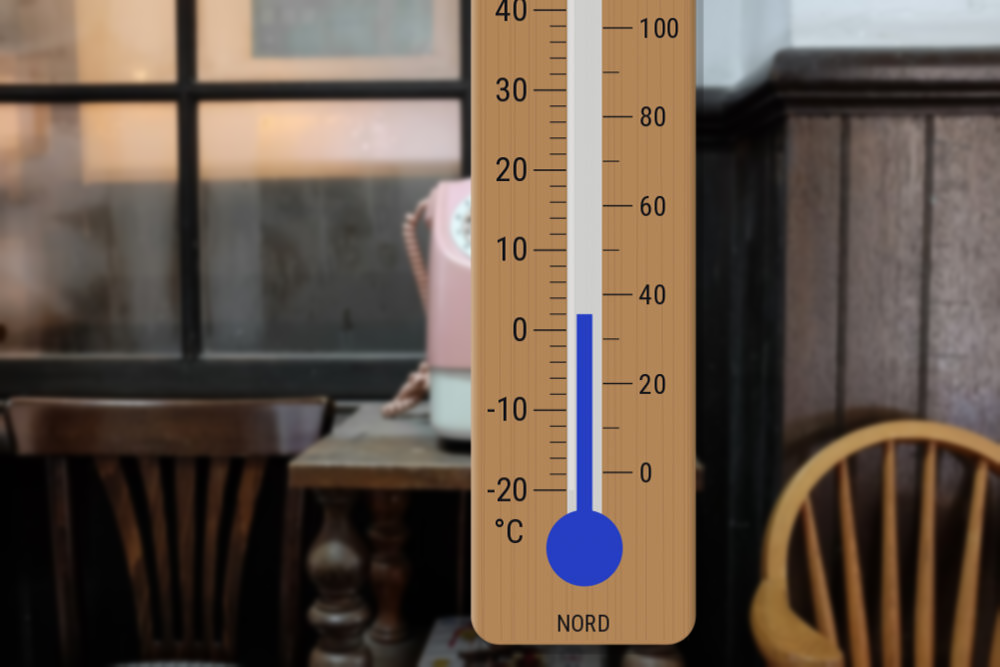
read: {"value": 2, "unit": "°C"}
